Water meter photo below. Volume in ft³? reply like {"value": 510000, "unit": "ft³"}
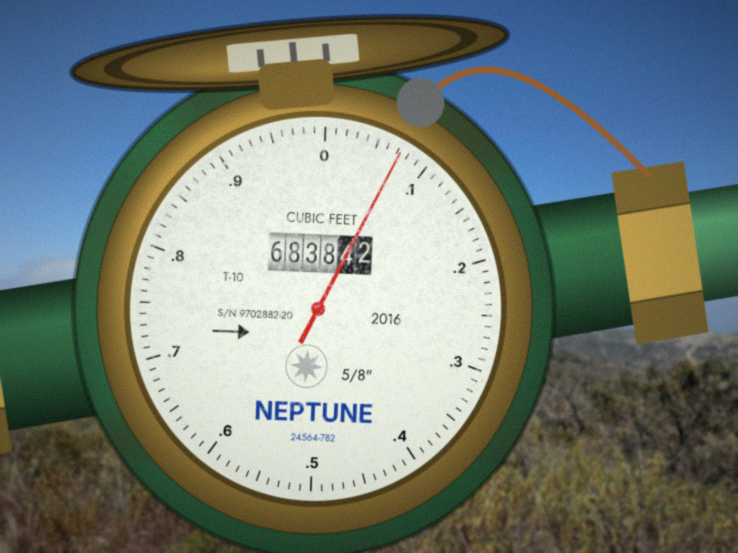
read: {"value": 683842.07, "unit": "ft³"}
